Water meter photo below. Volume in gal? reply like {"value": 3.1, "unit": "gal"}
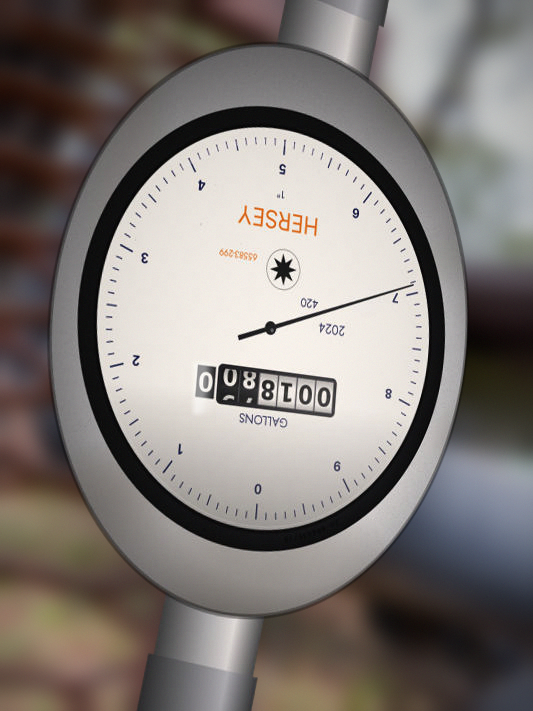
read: {"value": 18796.9, "unit": "gal"}
